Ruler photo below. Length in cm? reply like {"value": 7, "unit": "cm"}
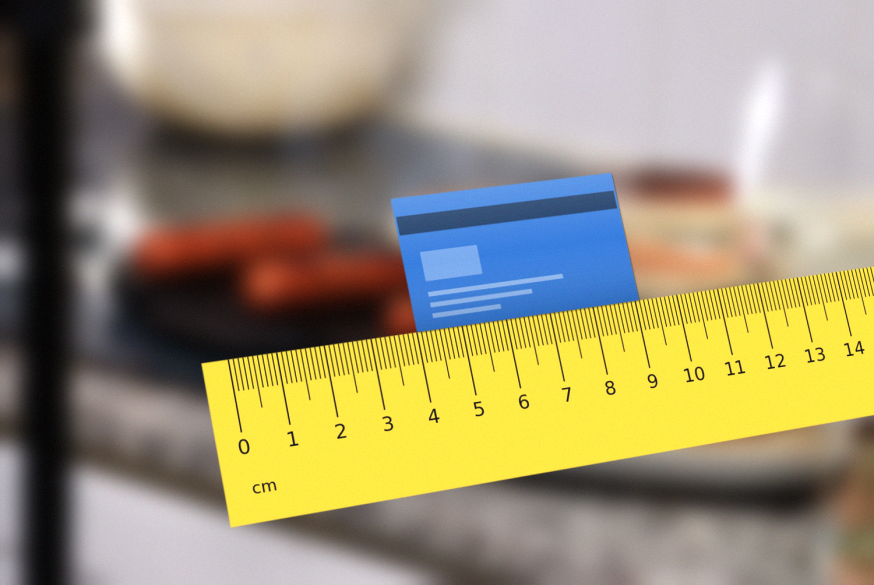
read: {"value": 5.1, "unit": "cm"}
